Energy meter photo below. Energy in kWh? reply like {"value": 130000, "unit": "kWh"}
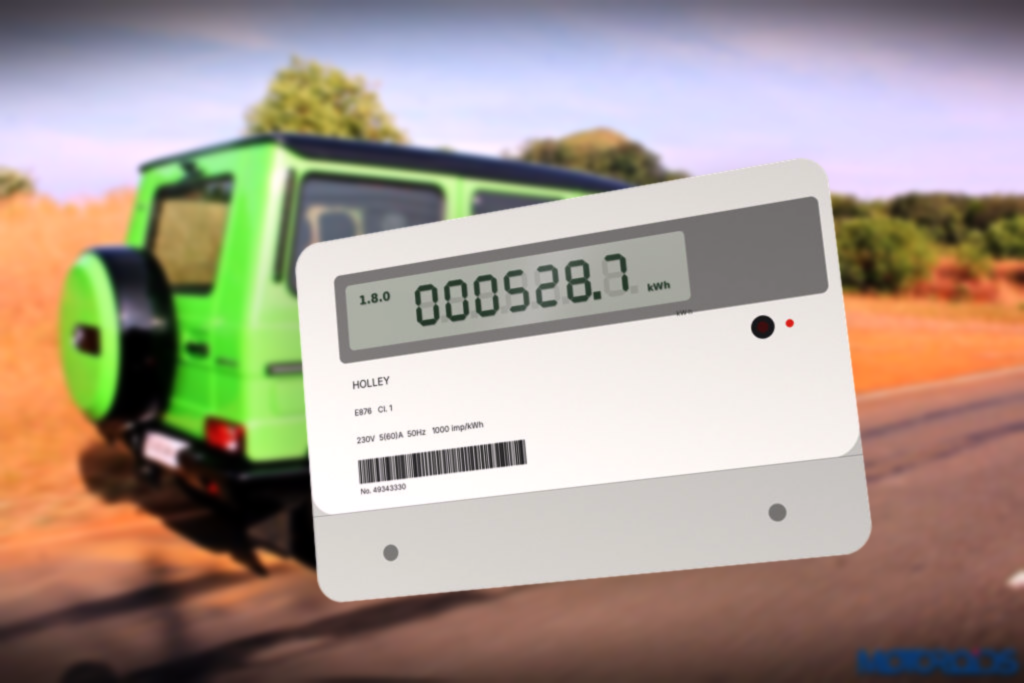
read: {"value": 528.7, "unit": "kWh"}
